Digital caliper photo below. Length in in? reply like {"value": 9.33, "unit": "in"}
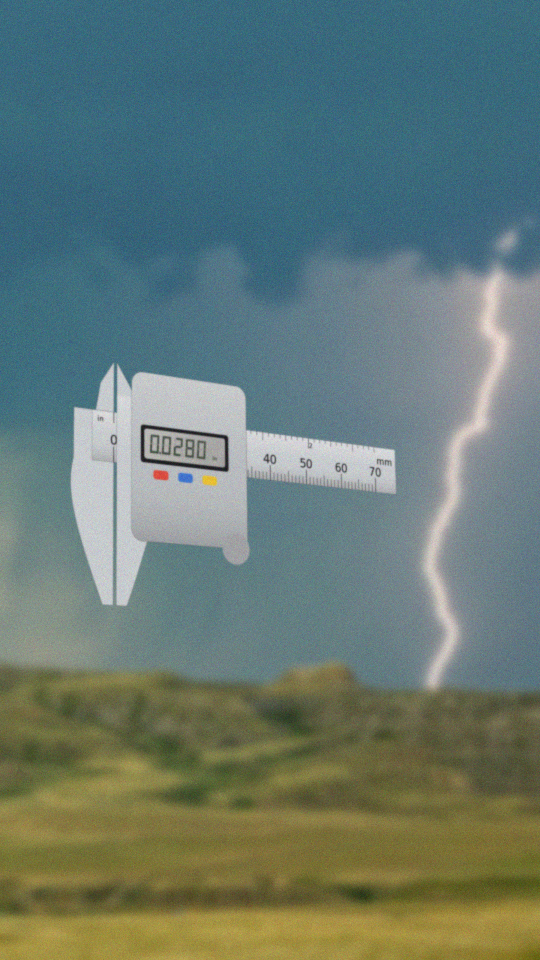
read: {"value": 0.0280, "unit": "in"}
